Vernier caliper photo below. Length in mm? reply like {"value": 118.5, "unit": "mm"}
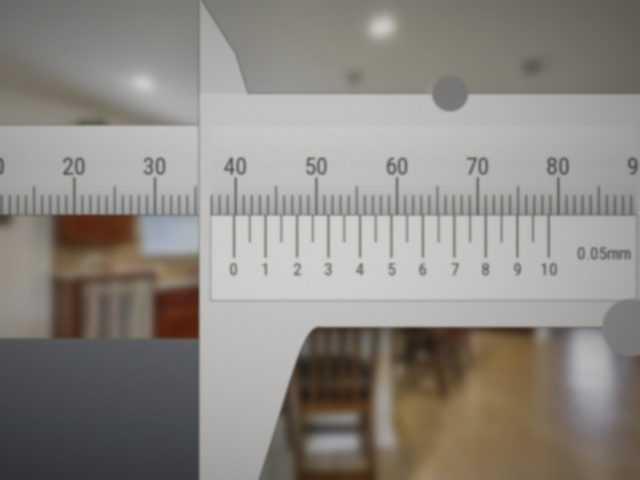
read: {"value": 39.8, "unit": "mm"}
